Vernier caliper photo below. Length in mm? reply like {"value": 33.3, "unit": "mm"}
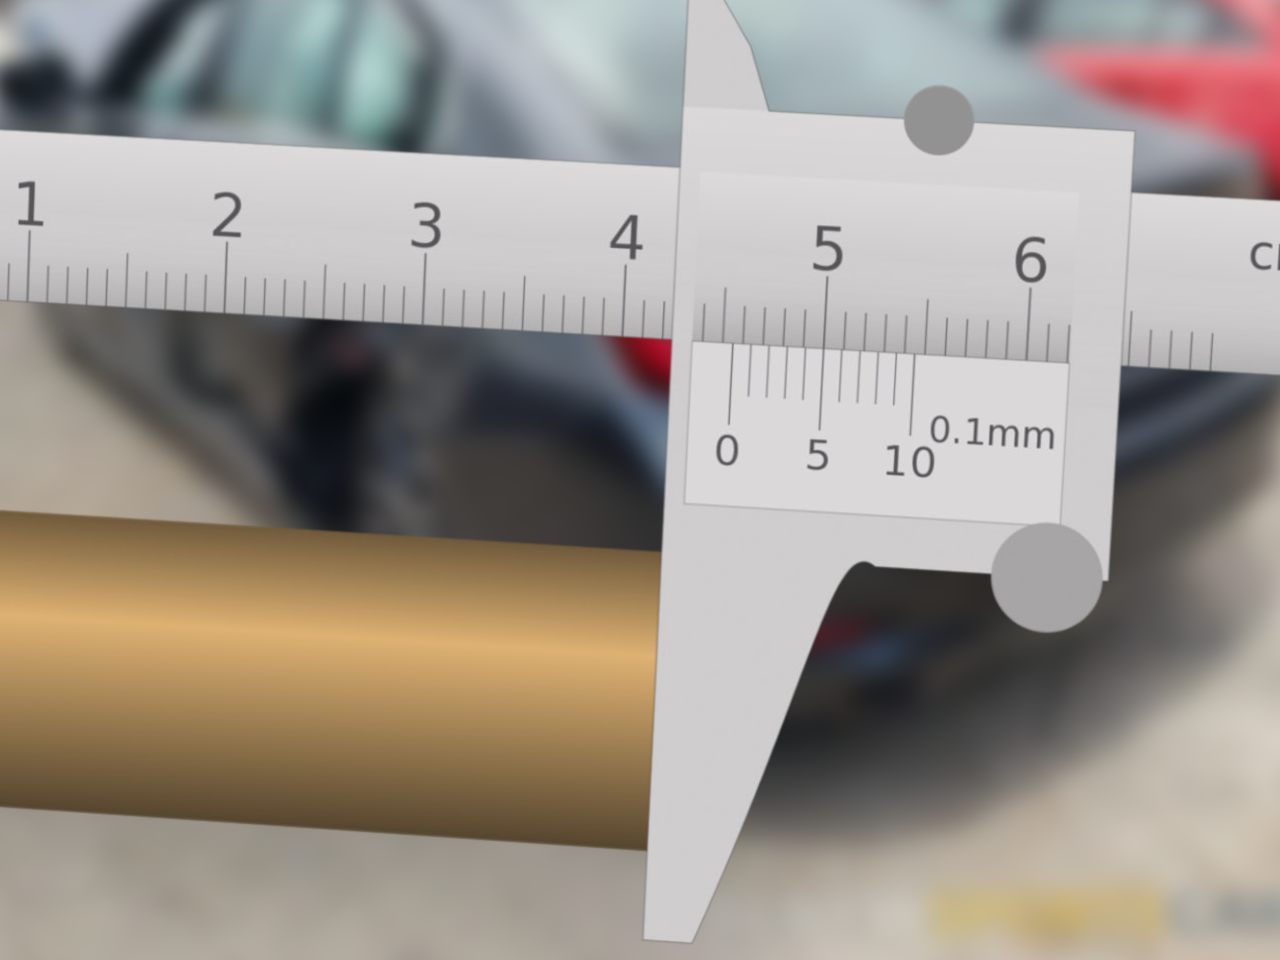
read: {"value": 45.5, "unit": "mm"}
